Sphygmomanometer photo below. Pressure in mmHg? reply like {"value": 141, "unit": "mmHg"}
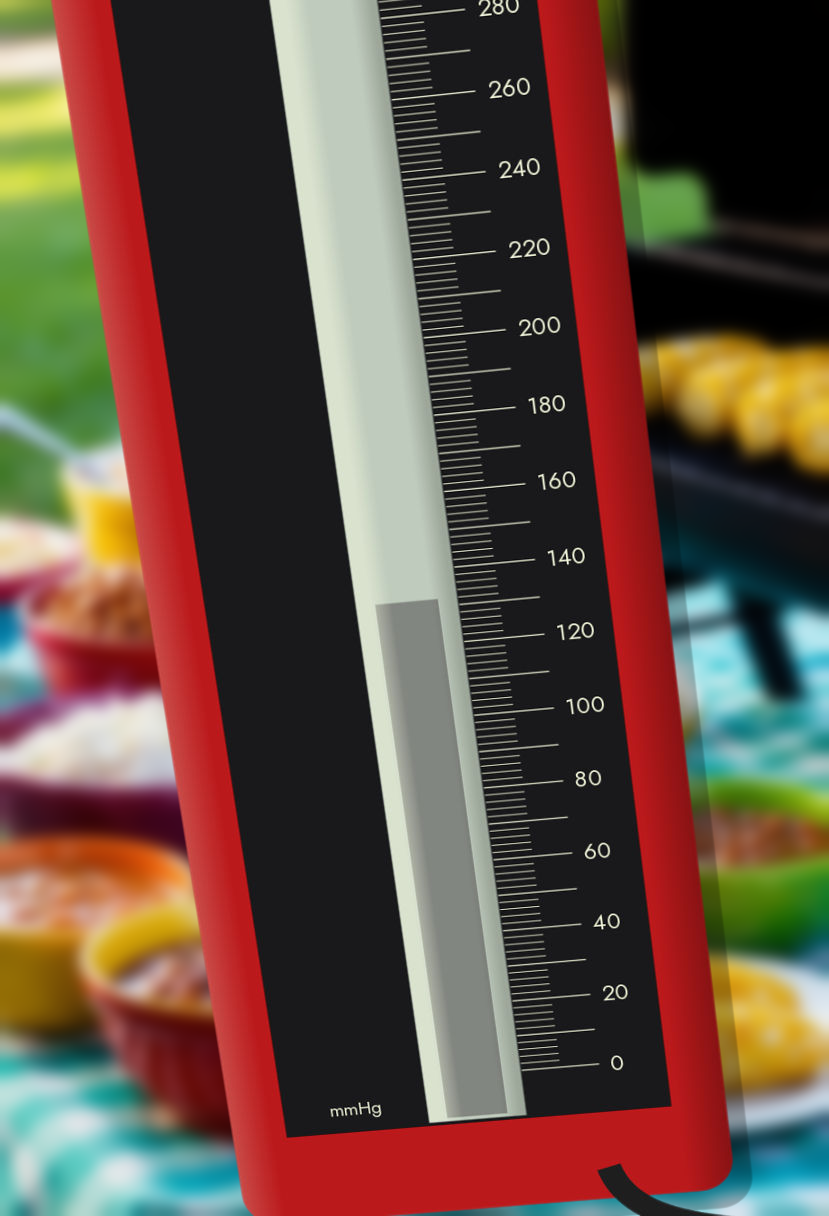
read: {"value": 132, "unit": "mmHg"}
